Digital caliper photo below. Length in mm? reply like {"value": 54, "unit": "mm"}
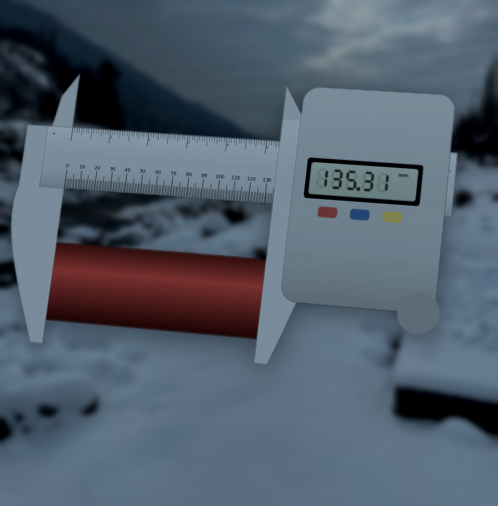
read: {"value": 135.31, "unit": "mm"}
